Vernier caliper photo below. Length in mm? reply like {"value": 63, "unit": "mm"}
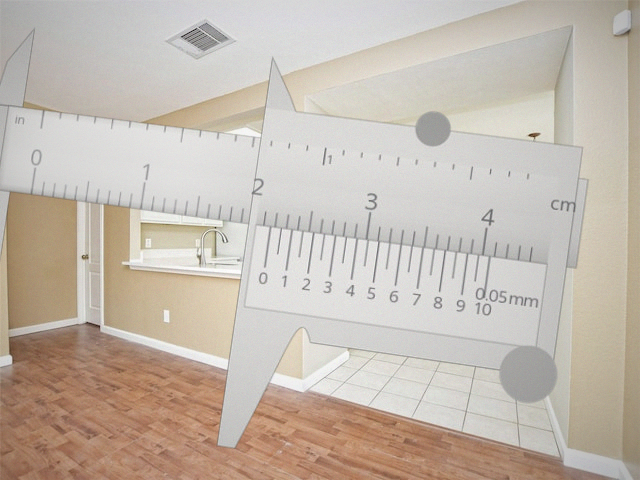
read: {"value": 21.6, "unit": "mm"}
